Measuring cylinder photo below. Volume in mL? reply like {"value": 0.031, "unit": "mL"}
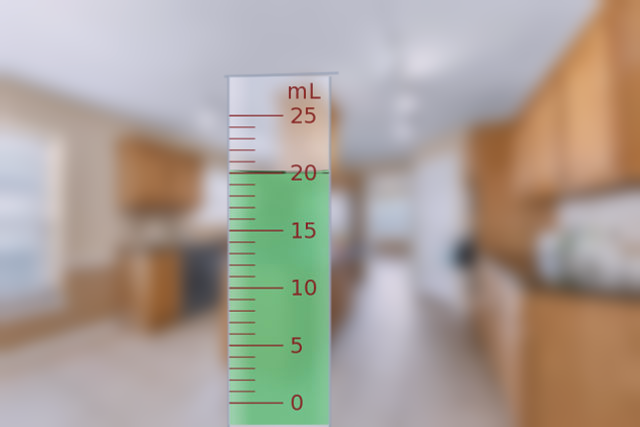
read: {"value": 20, "unit": "mL"}
